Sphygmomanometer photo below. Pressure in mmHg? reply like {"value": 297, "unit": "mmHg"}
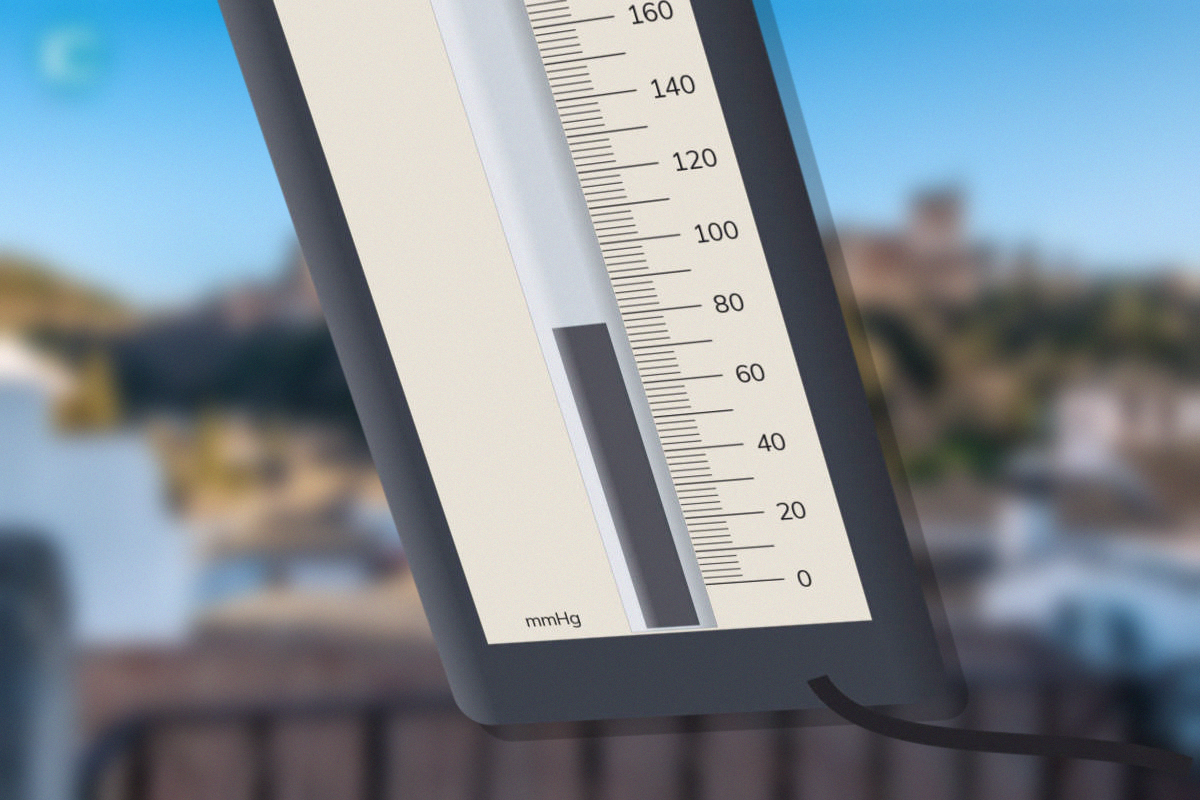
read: {"value": 78, "unit": "mmHg"}
